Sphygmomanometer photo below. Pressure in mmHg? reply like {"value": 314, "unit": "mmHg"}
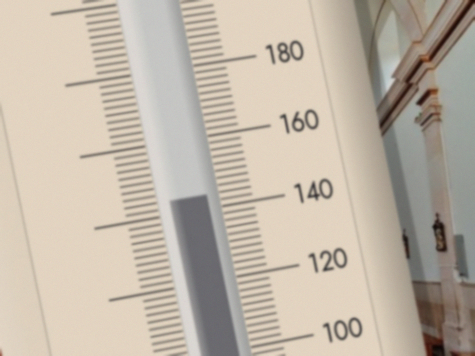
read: {"value": 144, "unit": "mmHg"}
